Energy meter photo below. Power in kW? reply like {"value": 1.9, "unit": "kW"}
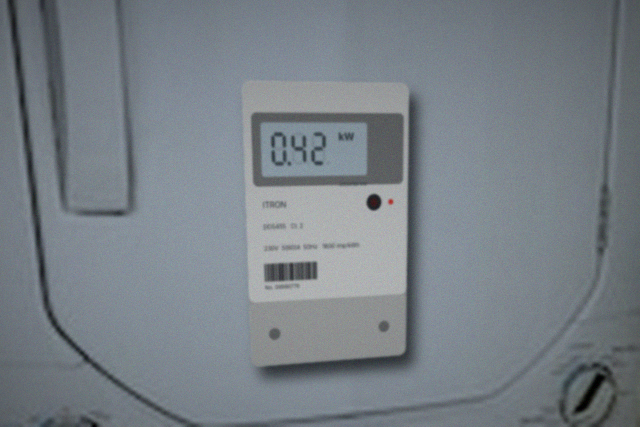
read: {"value": 0.42, "unit": "kW"}
